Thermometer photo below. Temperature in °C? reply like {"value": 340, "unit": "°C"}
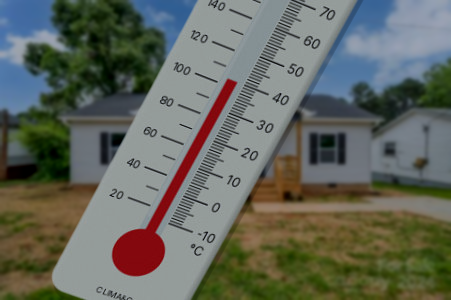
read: {"value": 40, "unit": "°C"}
